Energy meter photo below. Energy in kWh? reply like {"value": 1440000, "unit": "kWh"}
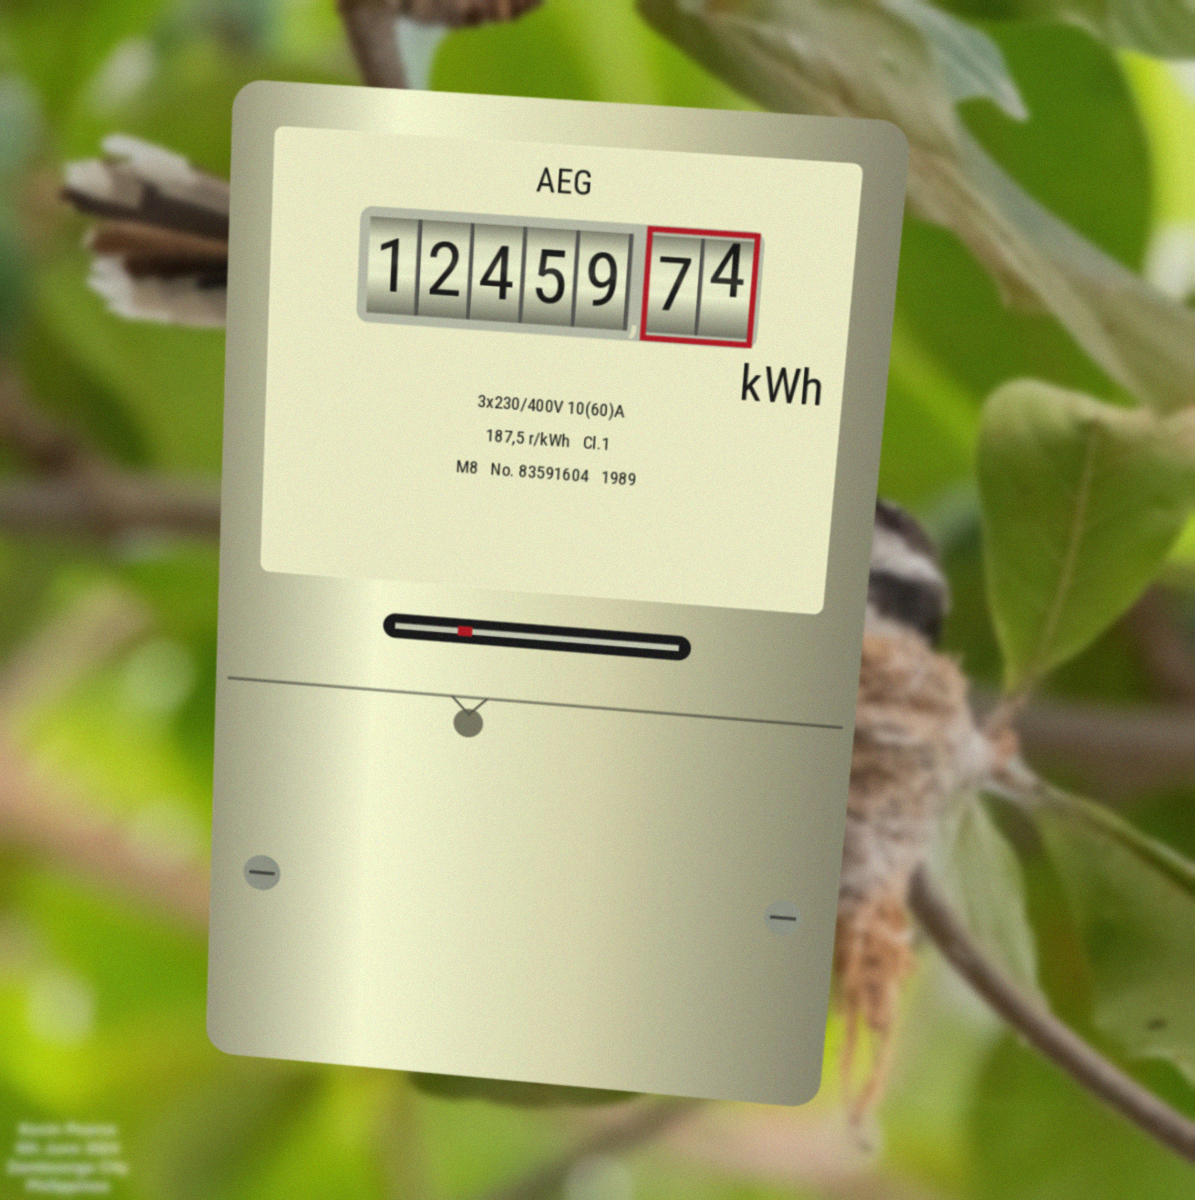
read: {"value": 12459.74, "unit": "kWh"}
